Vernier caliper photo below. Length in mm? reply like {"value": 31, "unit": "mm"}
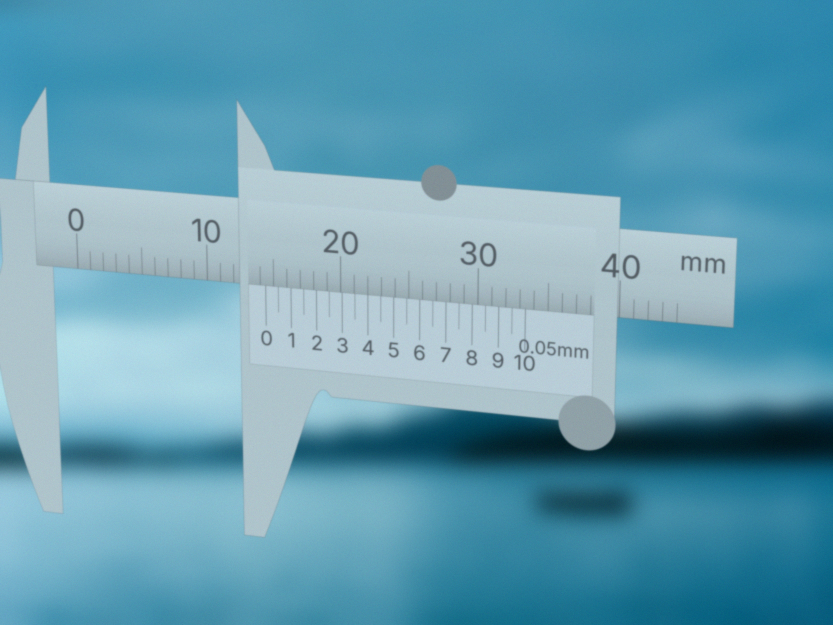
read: {"value": 14.4, "unit": "mm"}
